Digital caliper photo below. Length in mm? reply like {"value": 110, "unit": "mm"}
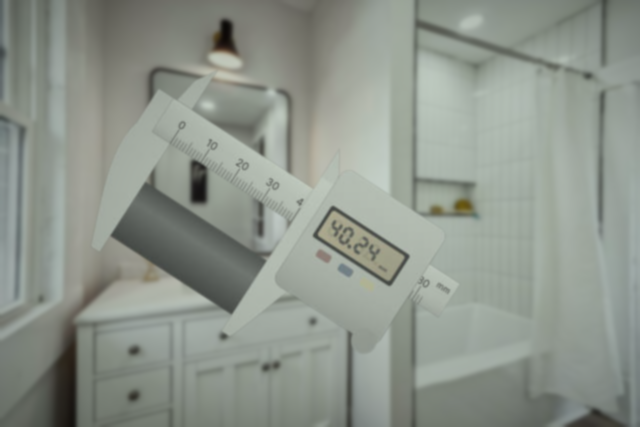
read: {"value": 40.24, "unit": "mm"}
